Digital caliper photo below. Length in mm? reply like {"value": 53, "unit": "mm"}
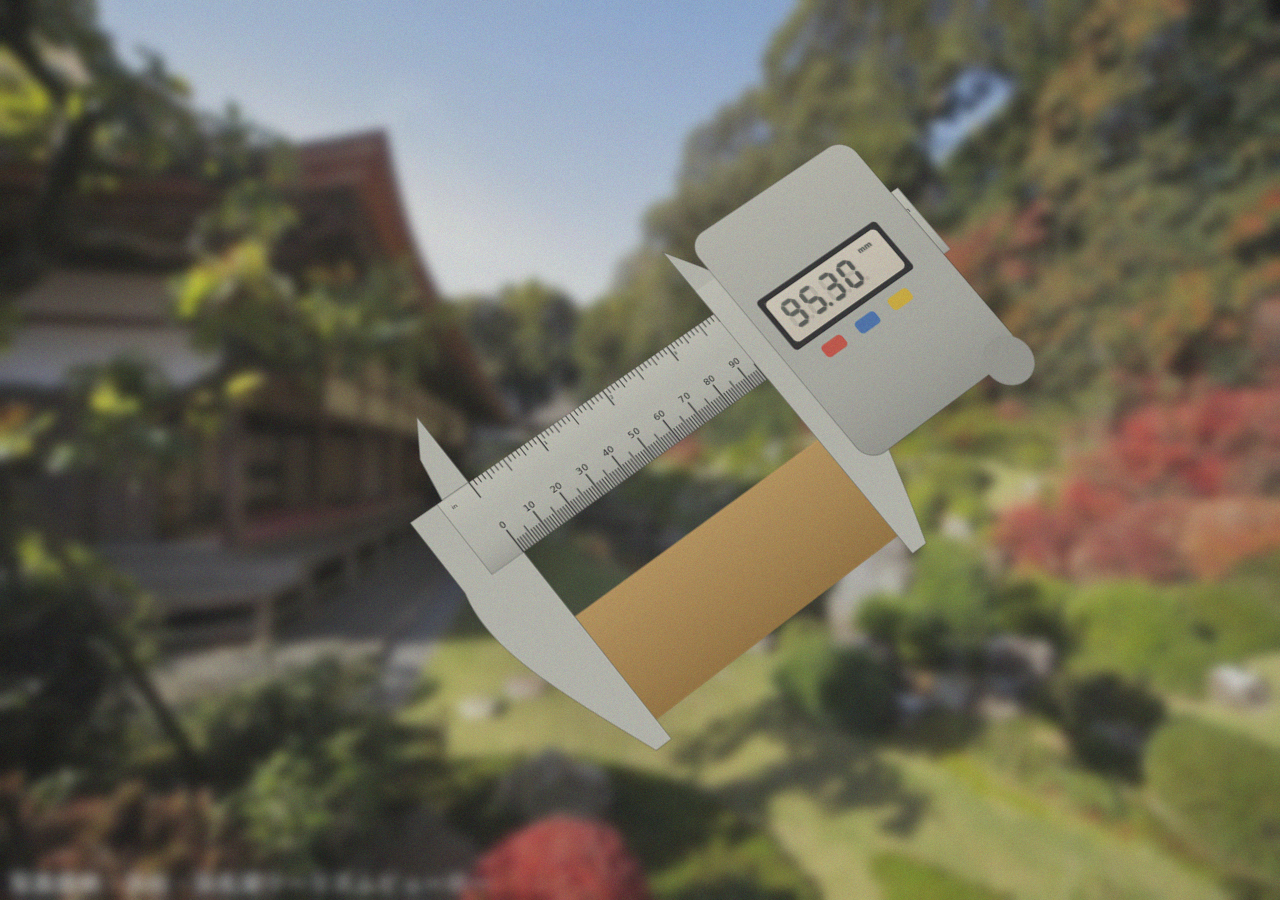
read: {"value": 95.30, "unit": "mm"}
